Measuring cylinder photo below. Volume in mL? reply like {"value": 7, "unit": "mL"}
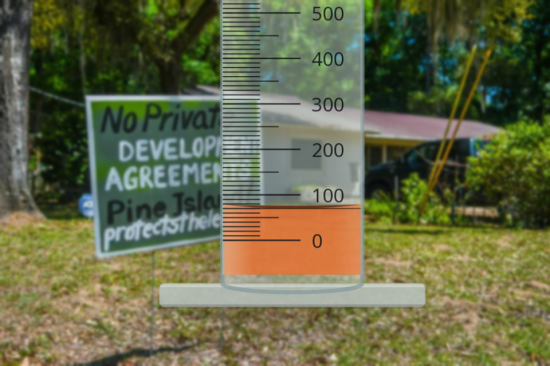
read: {"value": 70, "unit": "mL"}
